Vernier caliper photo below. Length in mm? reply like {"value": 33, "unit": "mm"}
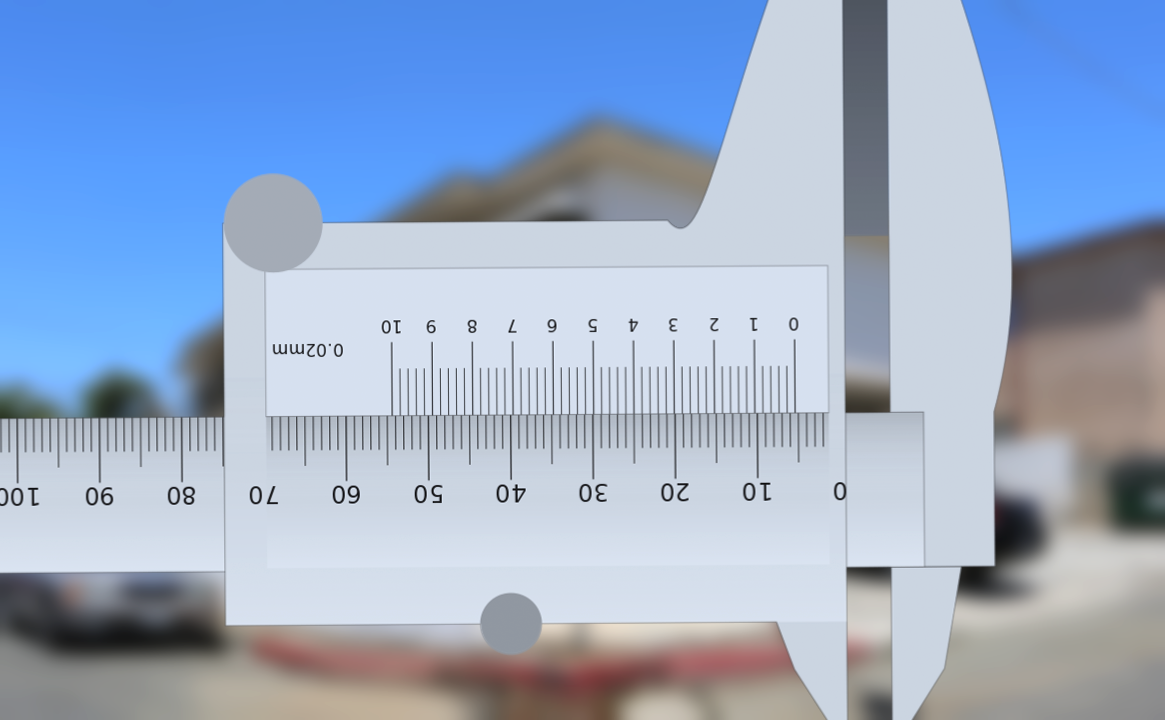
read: {"value": 5.4, "unit": "mm"}
